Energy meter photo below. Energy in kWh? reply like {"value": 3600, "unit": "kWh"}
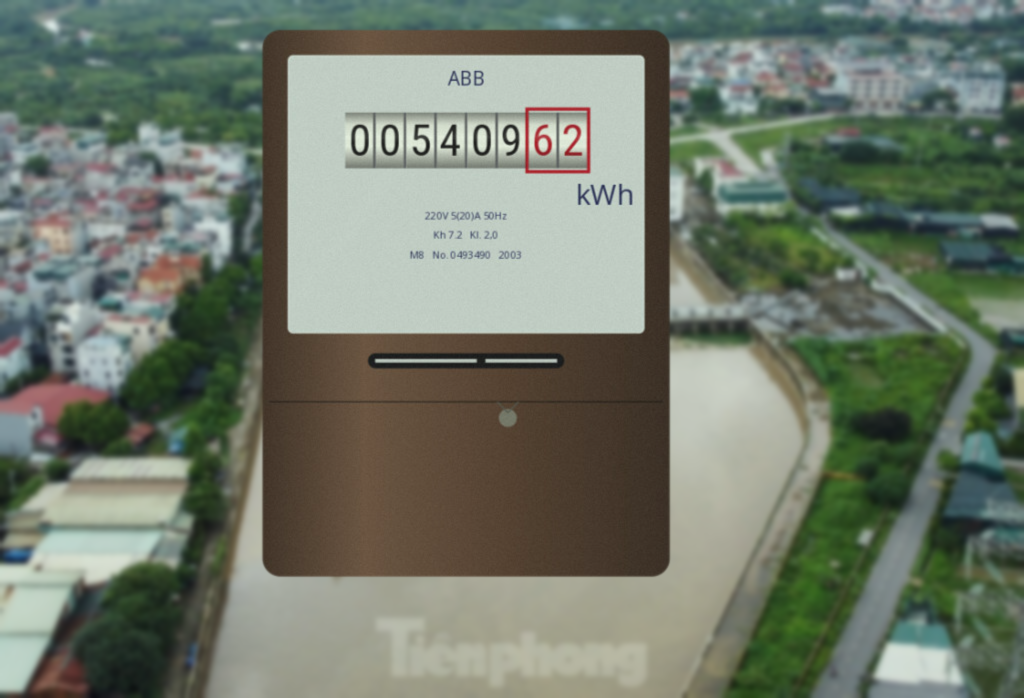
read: {"value": 5409.62, "unit": "kWh"}
